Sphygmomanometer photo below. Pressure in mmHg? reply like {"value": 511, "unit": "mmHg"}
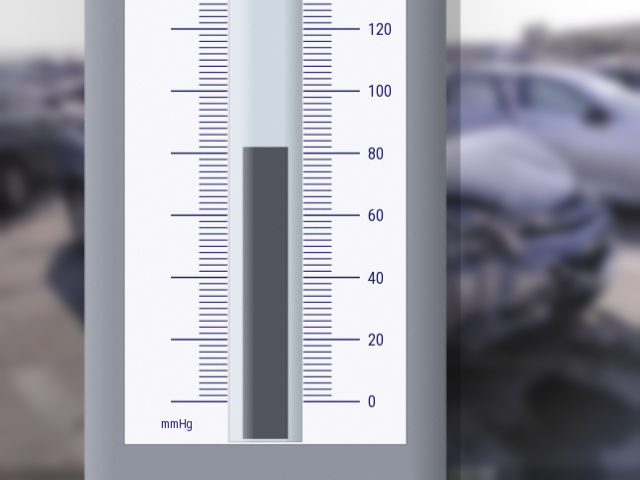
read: {"value": 82, "unit": "mmHg"}
